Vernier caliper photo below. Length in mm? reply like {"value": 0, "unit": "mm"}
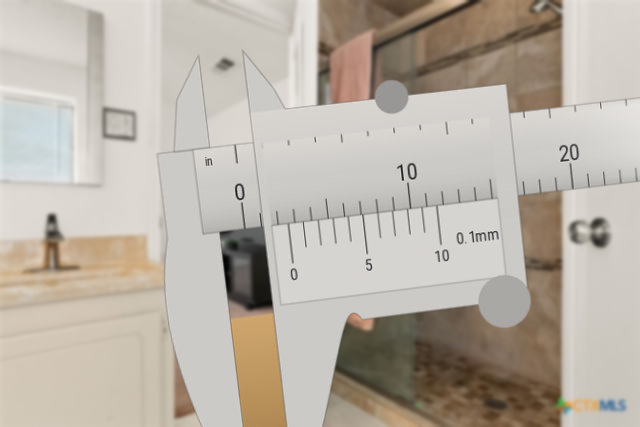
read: {"value": 2.6, "unit": "mm"}
